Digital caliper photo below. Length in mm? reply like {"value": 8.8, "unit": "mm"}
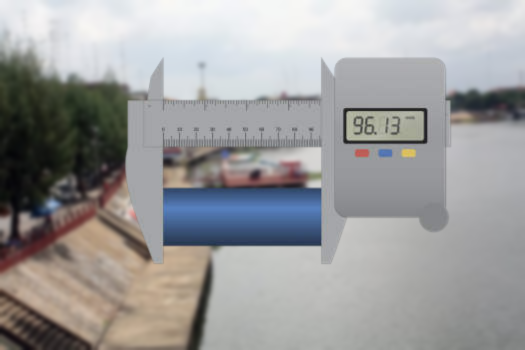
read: {"value": 96.13, "unit": "mm"}
